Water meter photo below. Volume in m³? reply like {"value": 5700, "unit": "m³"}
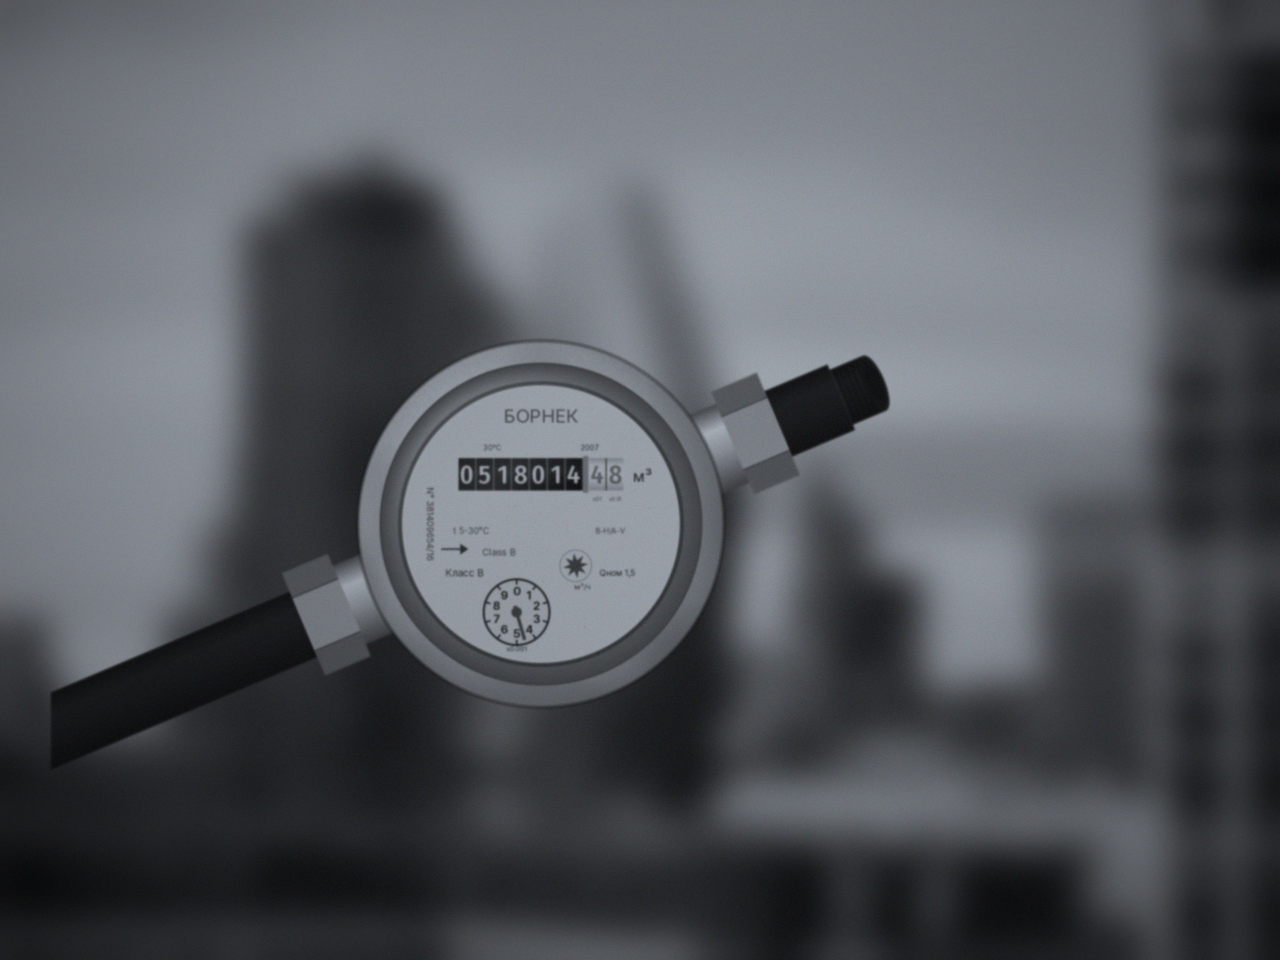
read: {"value": 518014.484, "unit": "m³"}
